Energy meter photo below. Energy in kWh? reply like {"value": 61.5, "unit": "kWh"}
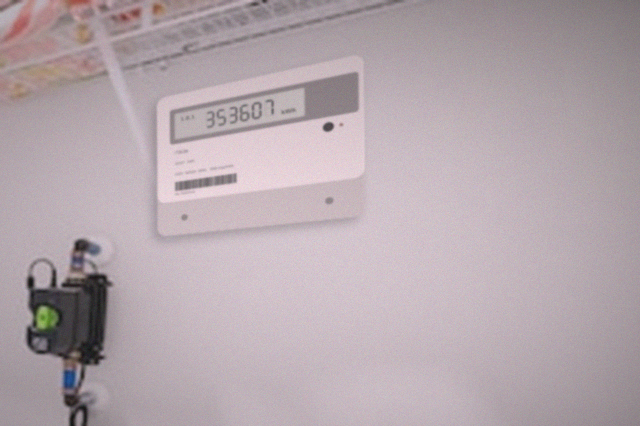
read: {"value": 353607, "unit": "kWh"}
